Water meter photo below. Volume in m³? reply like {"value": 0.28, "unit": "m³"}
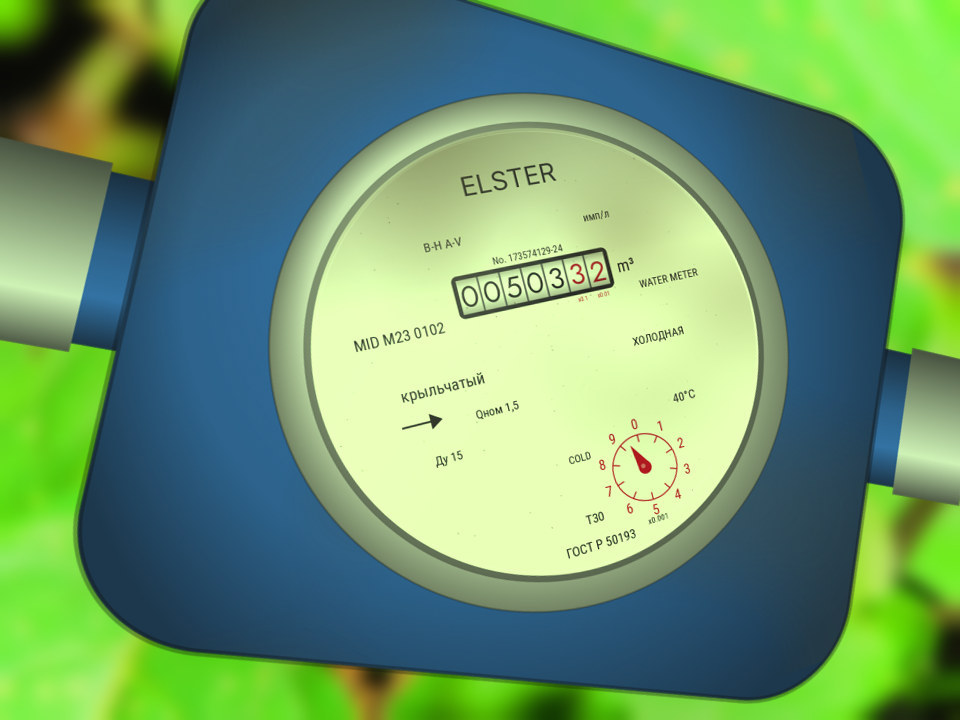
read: {"value": 503.319, "unit": "m³"}
